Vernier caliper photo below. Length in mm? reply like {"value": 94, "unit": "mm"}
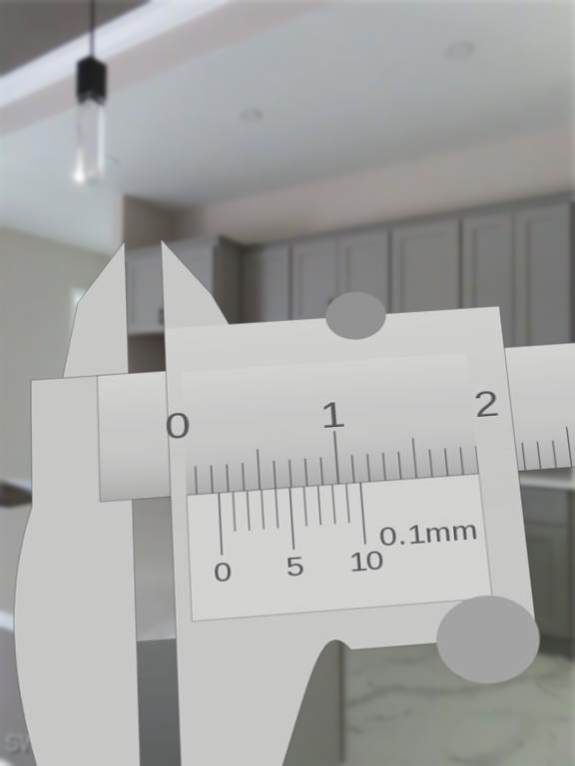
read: {"value": 2.4, "unit": "mm"}
